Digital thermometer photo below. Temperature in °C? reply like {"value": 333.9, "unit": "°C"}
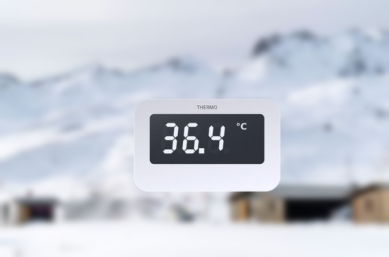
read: {"value": 36.4, "unit": "°C"}
